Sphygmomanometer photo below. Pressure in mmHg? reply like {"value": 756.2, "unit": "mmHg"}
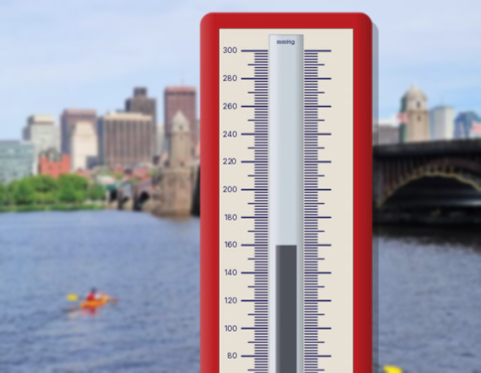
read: {"value": 160, "unit": "mmHg"}
